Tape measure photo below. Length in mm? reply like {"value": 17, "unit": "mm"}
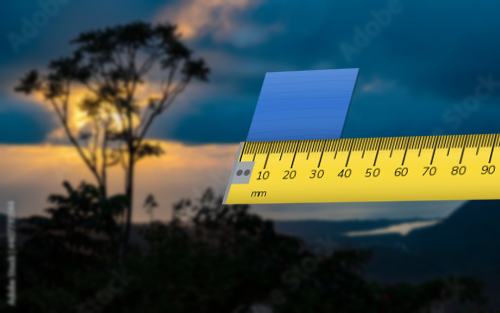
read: {"value": 35, "unit": "mm"}
